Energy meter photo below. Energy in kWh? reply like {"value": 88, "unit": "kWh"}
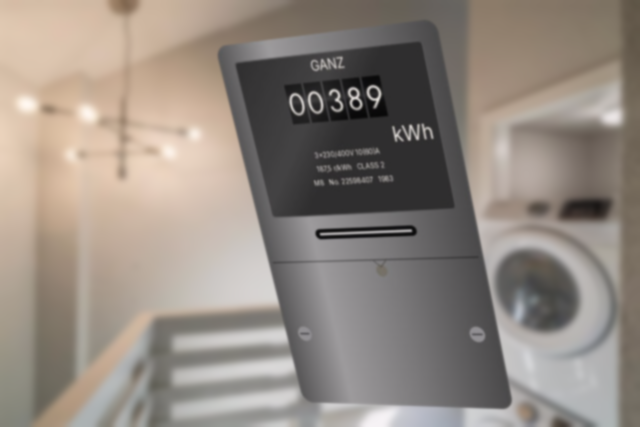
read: {"value": 389, "unit": "kWh"}
